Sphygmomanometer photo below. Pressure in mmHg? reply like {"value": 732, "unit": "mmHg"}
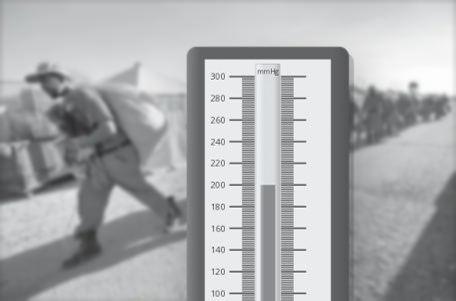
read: {"value": 200, "unit": "mmHg"}
